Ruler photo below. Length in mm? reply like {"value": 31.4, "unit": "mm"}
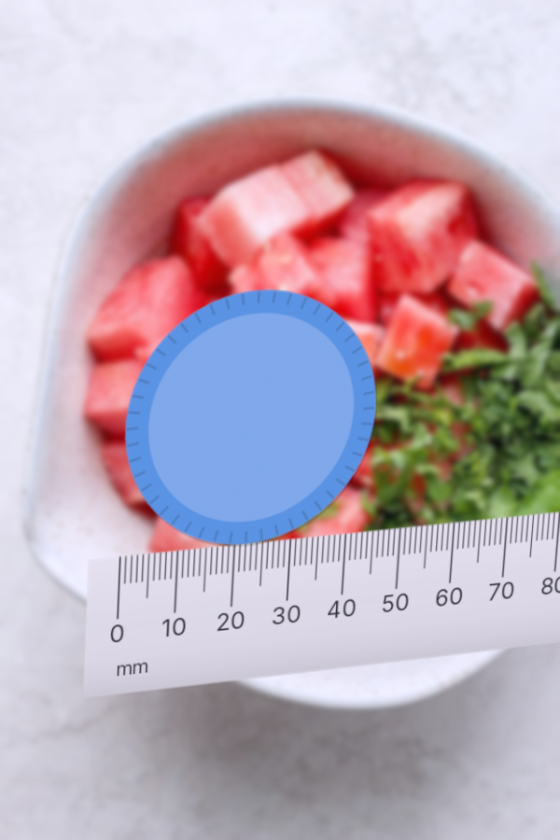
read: {"value": 44, "unit": "mm"}
